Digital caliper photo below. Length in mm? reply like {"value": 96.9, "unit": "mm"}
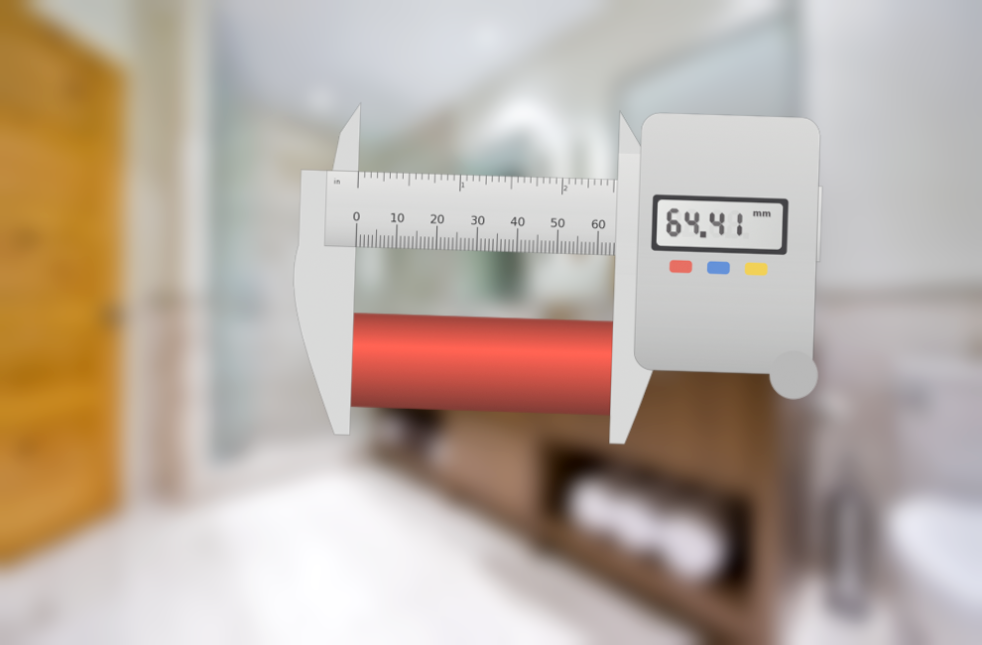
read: {"value": 64.41, "unit": "mm"}
